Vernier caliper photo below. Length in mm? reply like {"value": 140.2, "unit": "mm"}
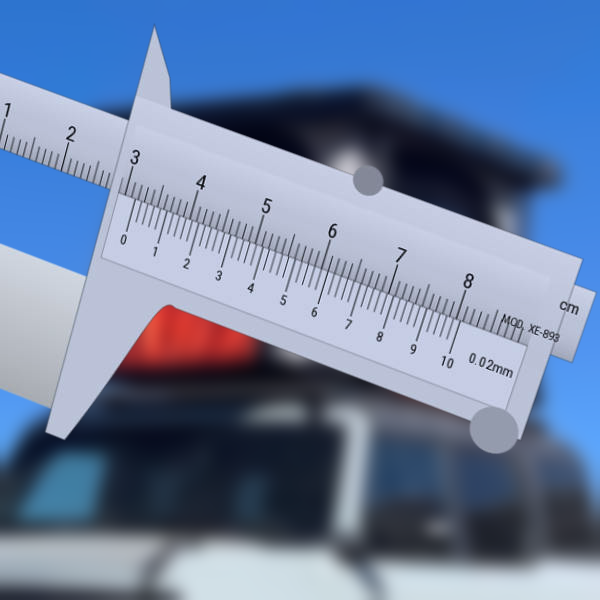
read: {"value": 31.6, "unit": "mm"}
